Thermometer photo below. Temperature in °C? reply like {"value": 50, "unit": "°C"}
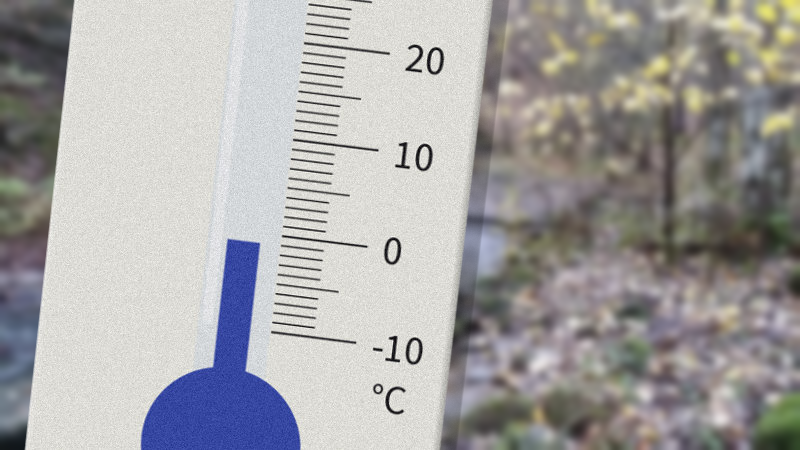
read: {"value": -1, "unit": "°C"}
